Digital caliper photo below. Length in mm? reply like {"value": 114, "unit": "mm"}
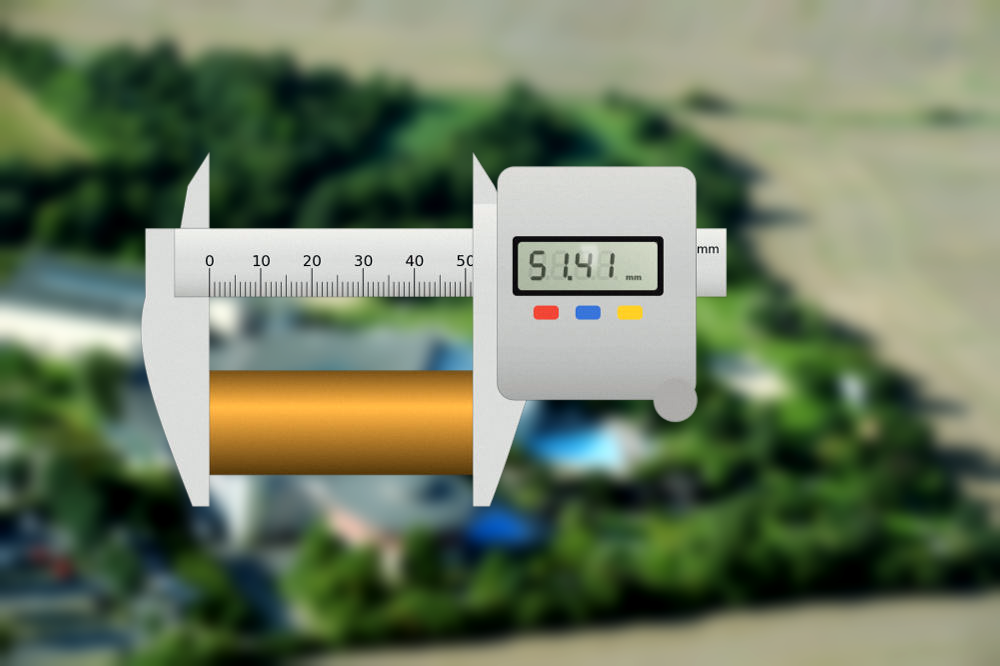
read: {"value": 51.41, "unit": "mm"}
